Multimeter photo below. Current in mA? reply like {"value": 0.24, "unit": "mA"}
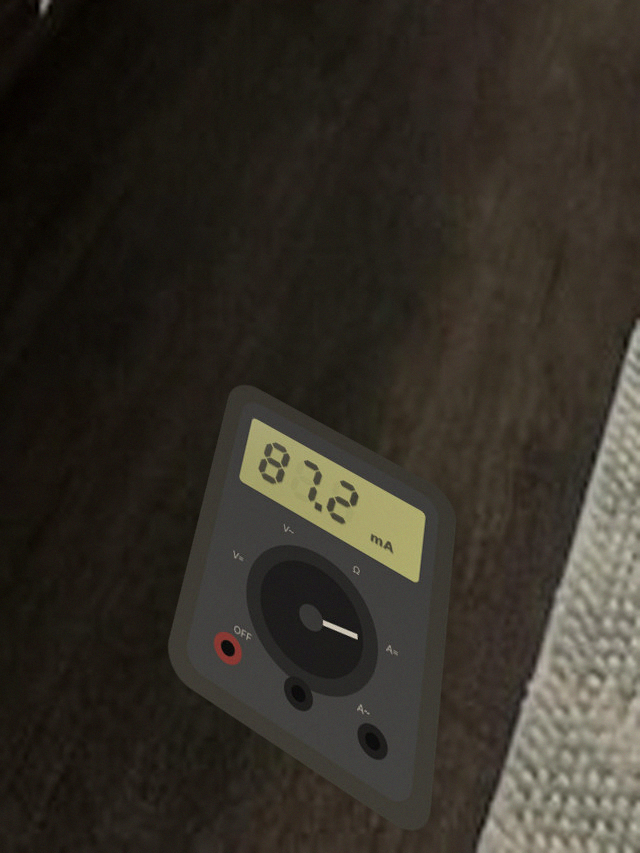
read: {"value": 87.2, "unit": "mA"}
